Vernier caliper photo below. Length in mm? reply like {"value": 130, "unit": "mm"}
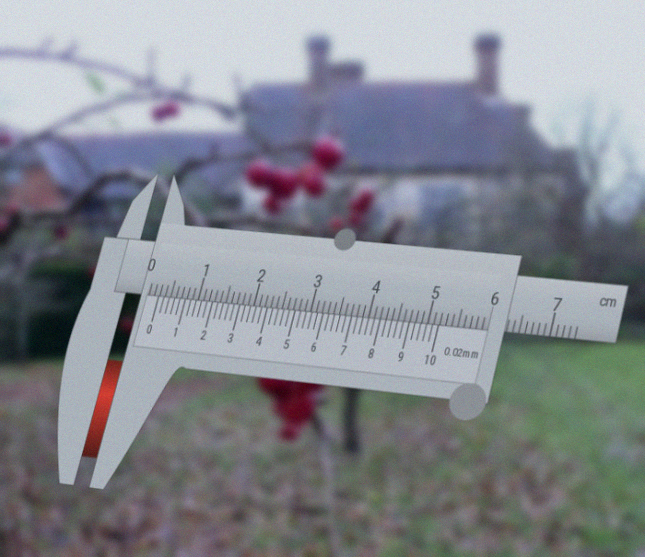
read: {"value": 2.8, "unit": "mm"}
